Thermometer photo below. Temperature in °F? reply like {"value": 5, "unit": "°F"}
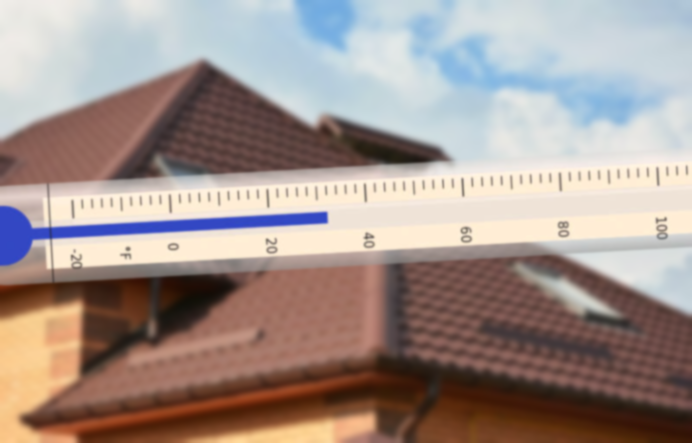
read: {"value": 32, "unit": "°F"}
